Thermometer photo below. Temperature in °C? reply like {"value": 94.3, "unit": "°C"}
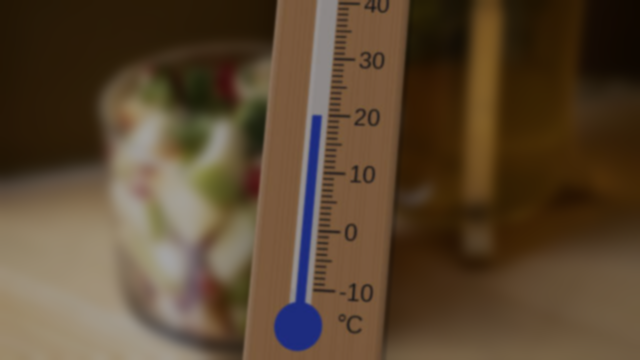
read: {"value": 20, "unit": "°C"}
